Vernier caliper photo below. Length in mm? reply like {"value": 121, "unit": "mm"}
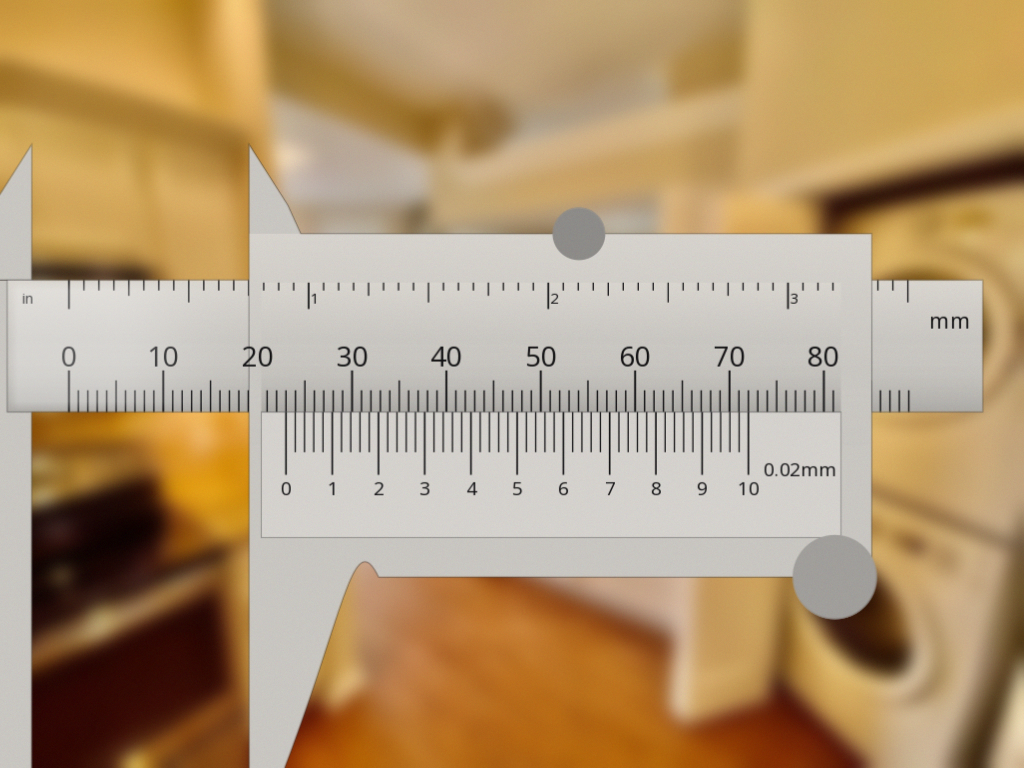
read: {"value": 23.0, "unit": "mm"}
